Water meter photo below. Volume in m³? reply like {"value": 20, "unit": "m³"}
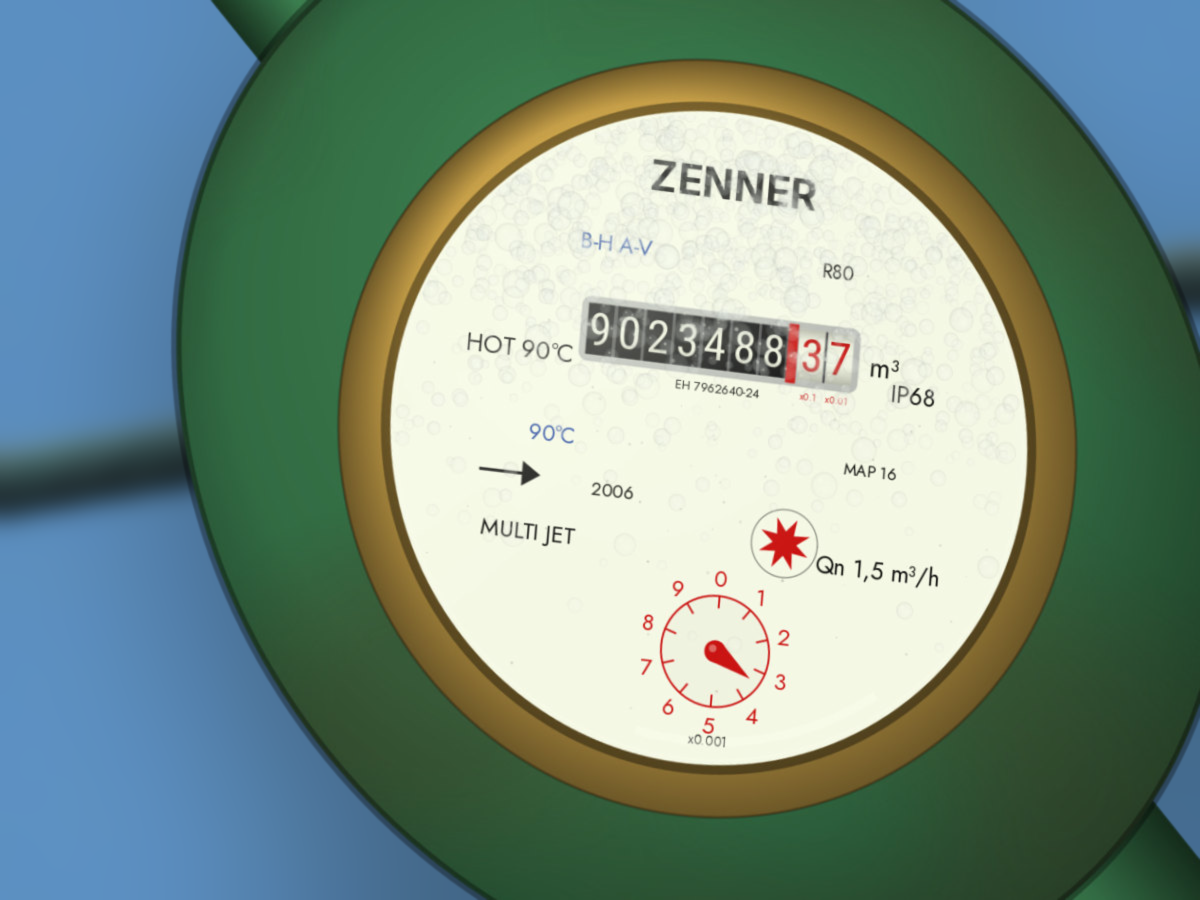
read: {"value": 9023488.373, "unit": "m³"}
